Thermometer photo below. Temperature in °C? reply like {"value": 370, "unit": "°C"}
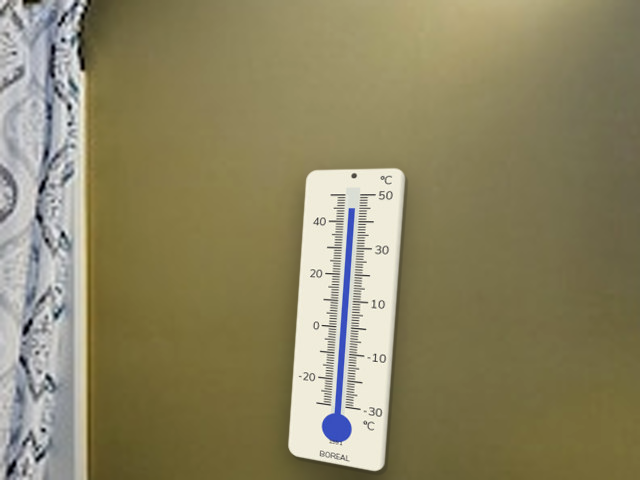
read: {"value": 45, "unit": "°C"}
